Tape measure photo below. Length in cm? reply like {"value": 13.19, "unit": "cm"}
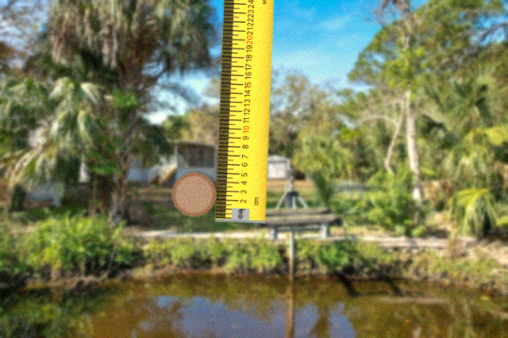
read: {"value": 5, "unit": "cm"}
